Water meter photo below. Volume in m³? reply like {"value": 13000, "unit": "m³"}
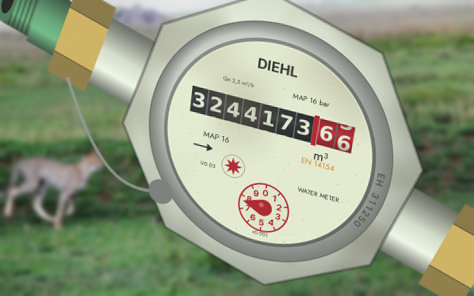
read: {"value": 3244173.657, "unit": "m³"}
